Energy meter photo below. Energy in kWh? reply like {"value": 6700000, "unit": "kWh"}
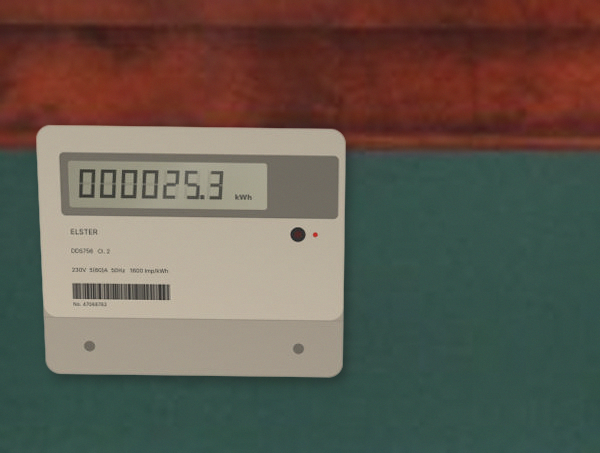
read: {"value": 25.3, "unit": "kWh"}
